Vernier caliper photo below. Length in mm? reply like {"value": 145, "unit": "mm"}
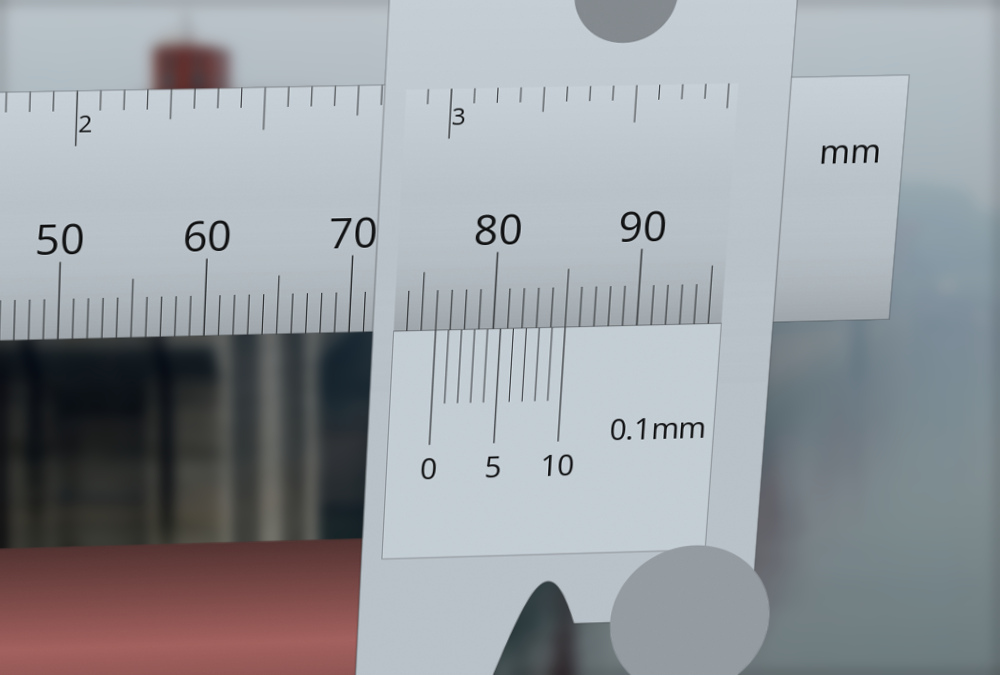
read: {"value": 76.0, "unit": "mm"}
